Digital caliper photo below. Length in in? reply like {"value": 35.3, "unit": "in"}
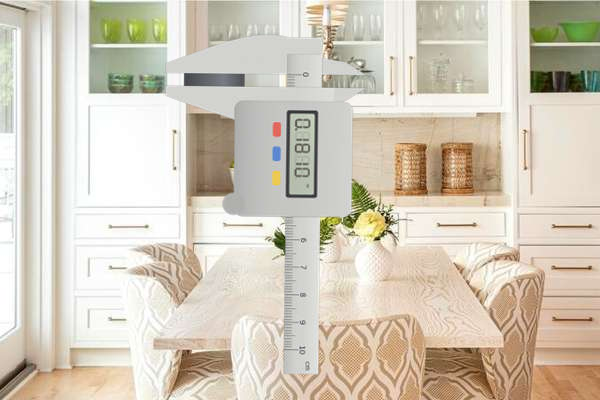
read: {"value": 0.1810, "unit": "in"}
